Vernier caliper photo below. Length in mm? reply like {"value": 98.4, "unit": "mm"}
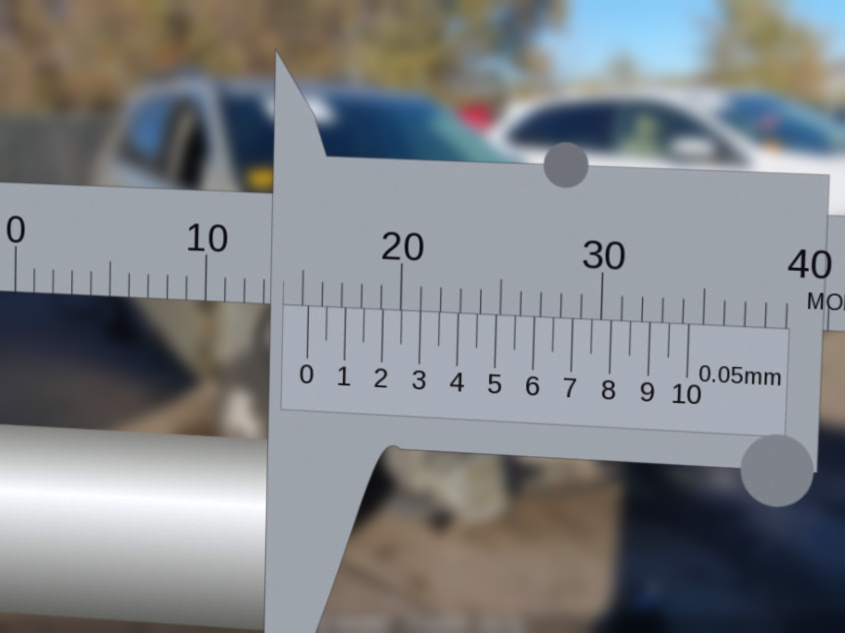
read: {"value": 15.3, "unit": "mm"}
